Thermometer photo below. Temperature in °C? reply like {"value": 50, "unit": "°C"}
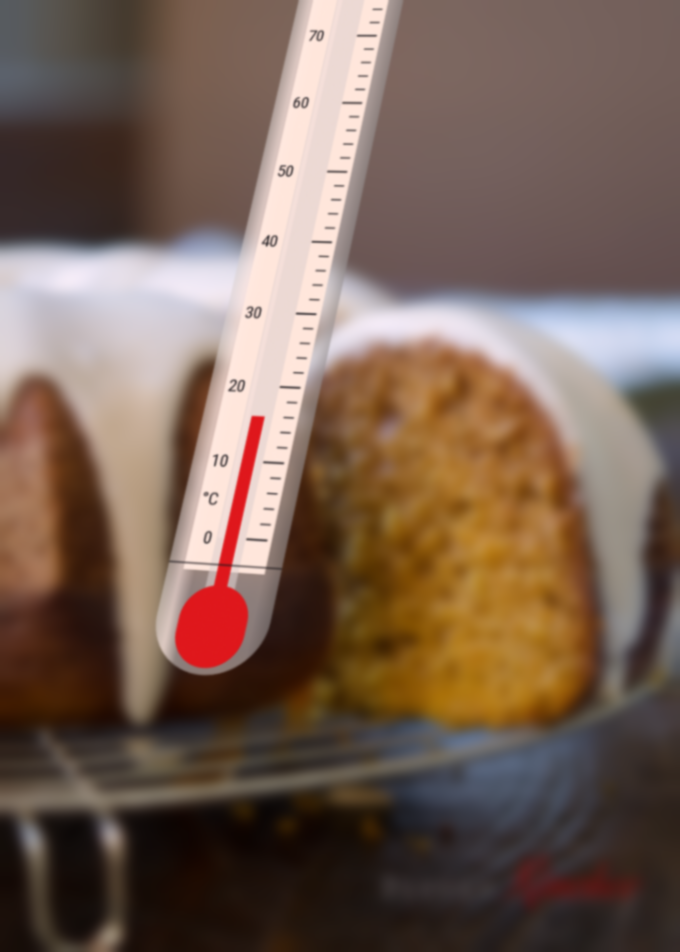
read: {"value": 16, "unit": "°C"}
